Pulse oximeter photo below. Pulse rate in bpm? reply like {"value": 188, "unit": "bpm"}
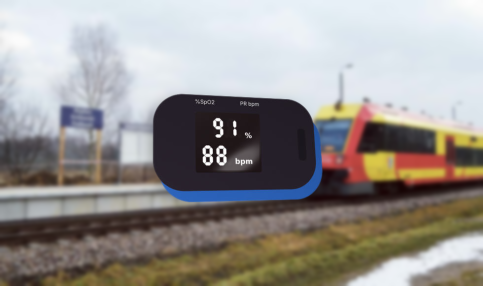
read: {"value": 88, "unit": "bpm"}
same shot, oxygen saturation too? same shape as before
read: {"value": 91, "unit": "%"}
